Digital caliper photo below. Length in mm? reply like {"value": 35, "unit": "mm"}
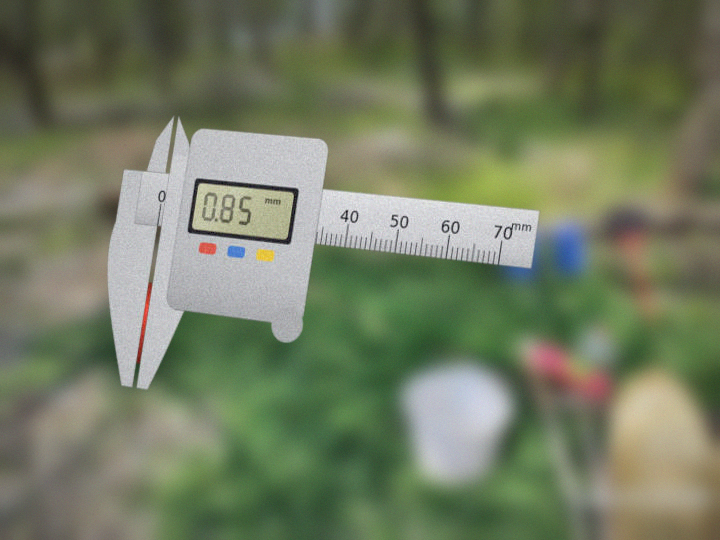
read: {"value": 0.85, "unit": "mm"}
